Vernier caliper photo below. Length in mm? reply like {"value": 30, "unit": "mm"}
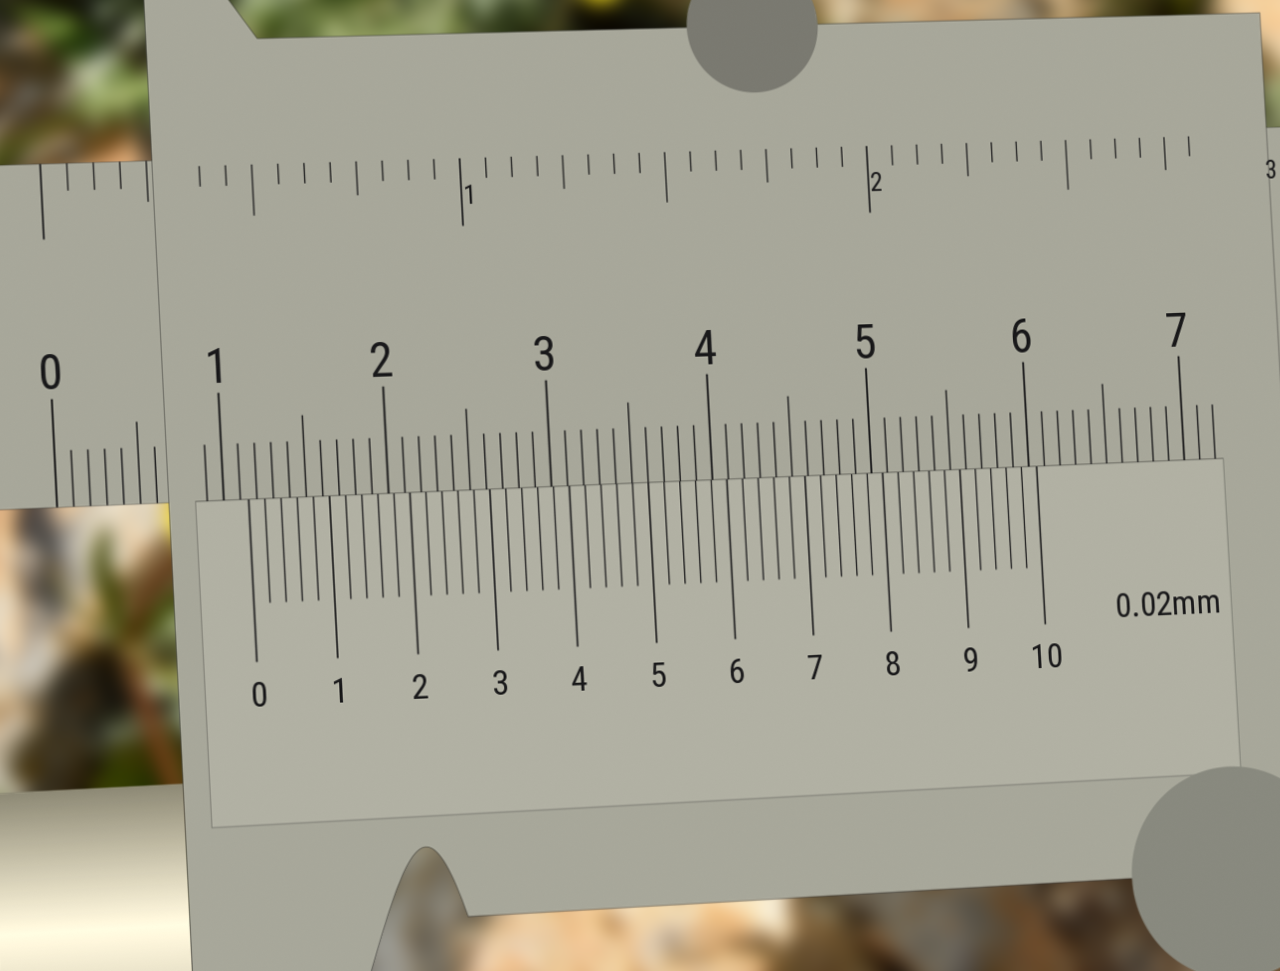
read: {"value": 11.5, "unit": "mm"}
